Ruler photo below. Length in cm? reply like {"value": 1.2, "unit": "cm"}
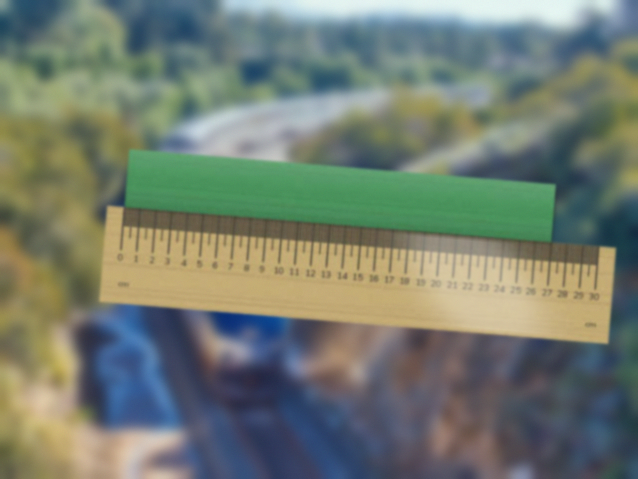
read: {"value": 27, "unit": "cm"}
